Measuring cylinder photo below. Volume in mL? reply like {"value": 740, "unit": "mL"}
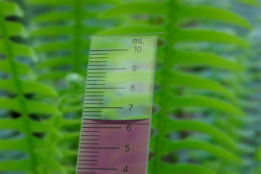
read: {"value": 6.2, "unit": "mL"}
